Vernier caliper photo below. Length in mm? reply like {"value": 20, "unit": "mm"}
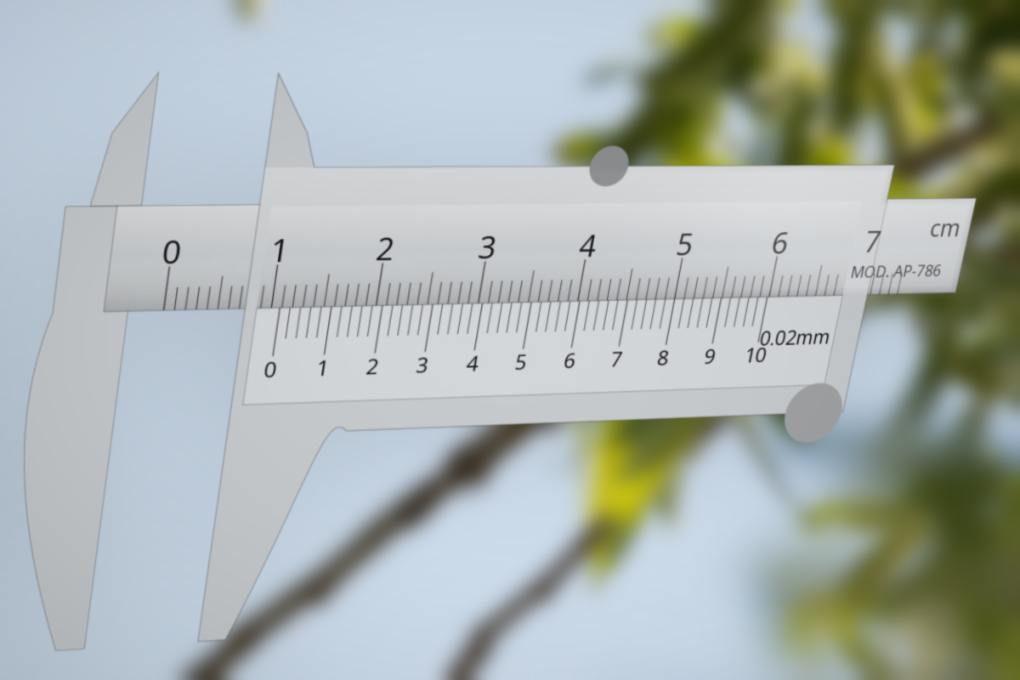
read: {"value": 10.8, "unit": "mm"}
